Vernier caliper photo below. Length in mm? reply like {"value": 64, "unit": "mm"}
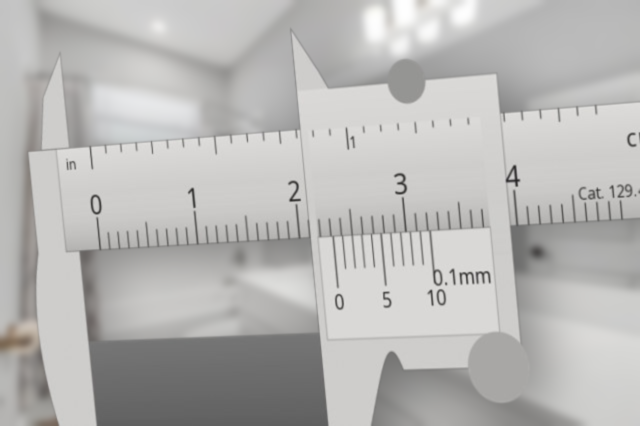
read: {"value": 23.2, "unit": "mm"}
